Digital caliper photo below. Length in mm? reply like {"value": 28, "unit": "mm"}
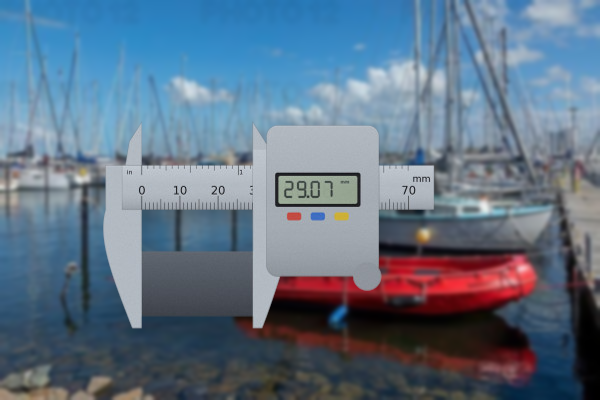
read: {"value": 29.07, "unit": "mm"}
